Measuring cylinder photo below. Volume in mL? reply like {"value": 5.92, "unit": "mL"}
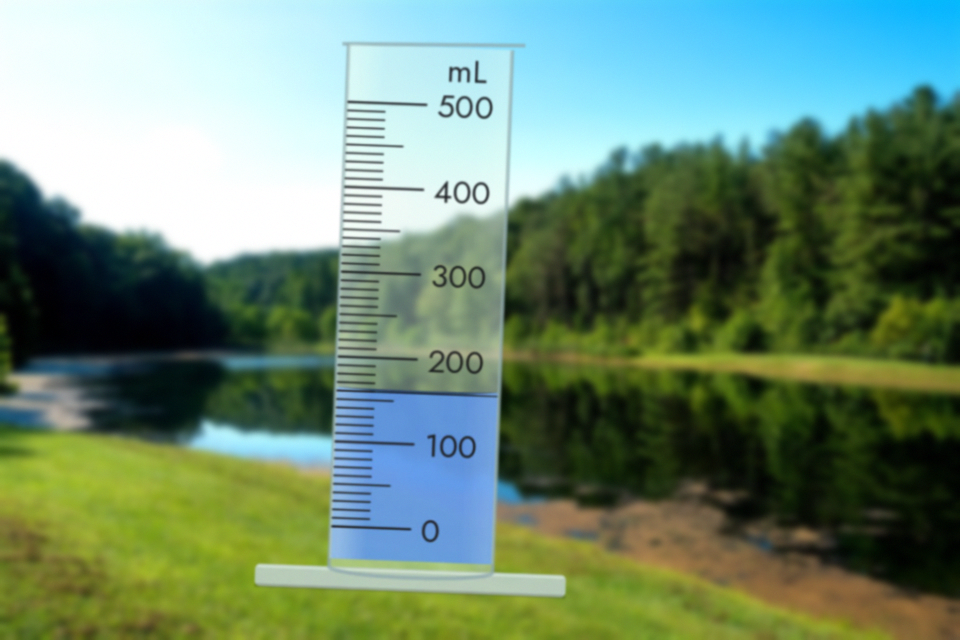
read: {"value": 160, "unit": "mL"}
